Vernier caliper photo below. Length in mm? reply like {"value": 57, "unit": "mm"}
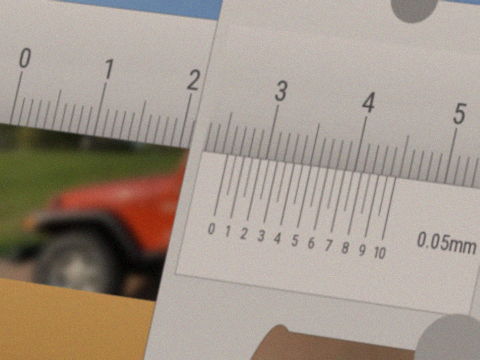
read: {"value": 25.6, "unit": "mm"}
